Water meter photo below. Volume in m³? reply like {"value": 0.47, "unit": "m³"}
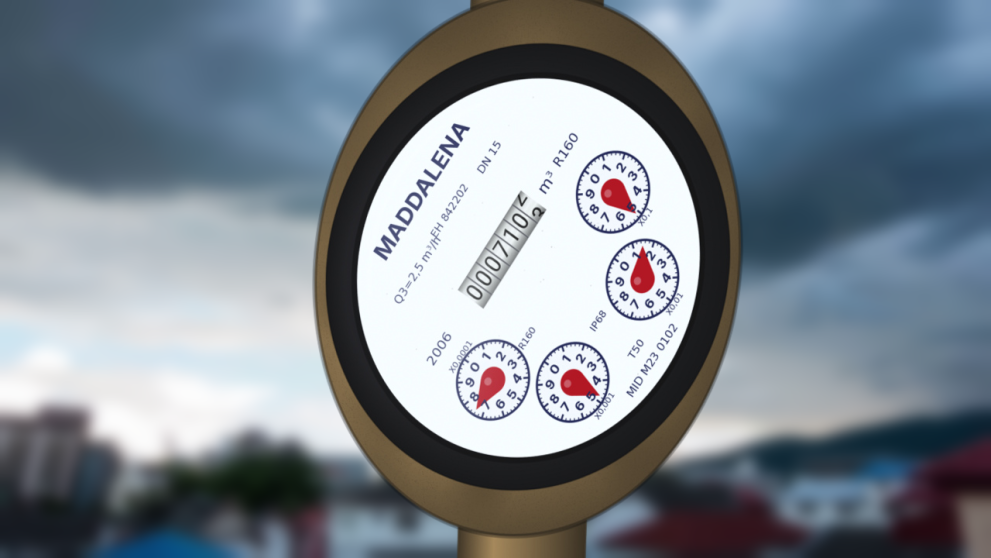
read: {"value": 7102.5147, "unit": "m³"}
